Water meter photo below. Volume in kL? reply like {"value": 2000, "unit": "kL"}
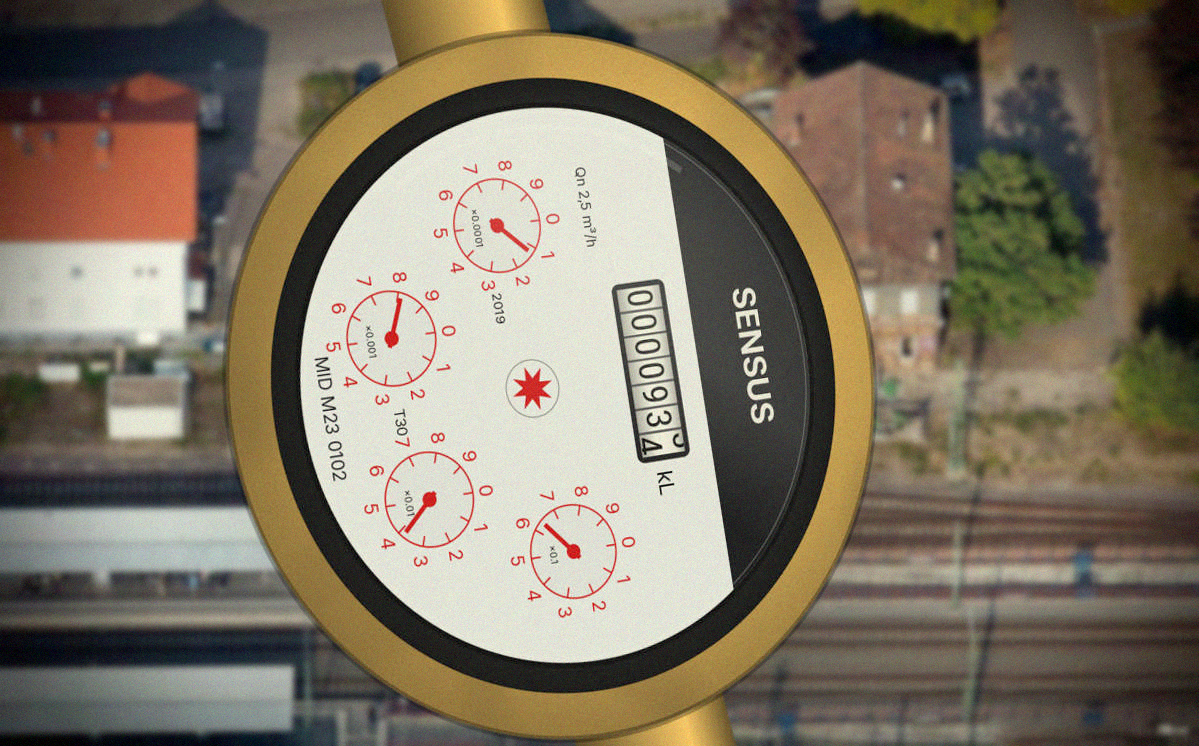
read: {"value": 933.6381, "unit": "kL"}
